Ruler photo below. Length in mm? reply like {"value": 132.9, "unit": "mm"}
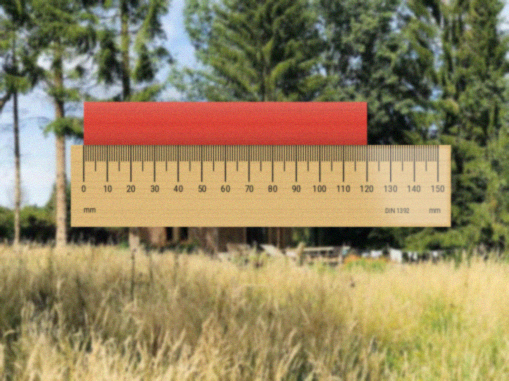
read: {"value": 120, "unit": "mm"}
